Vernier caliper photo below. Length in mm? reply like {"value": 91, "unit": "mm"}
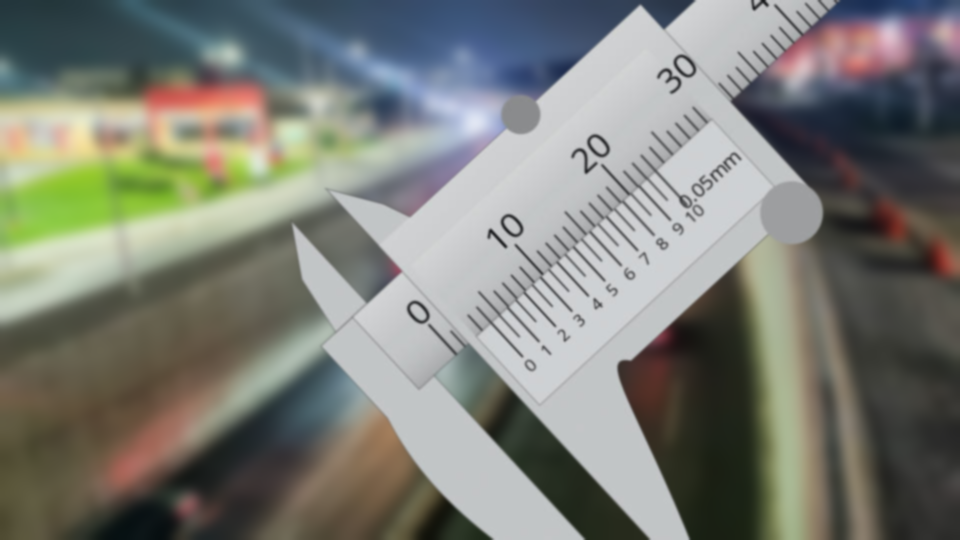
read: {"value": 4.0, "unit": "mm"}
